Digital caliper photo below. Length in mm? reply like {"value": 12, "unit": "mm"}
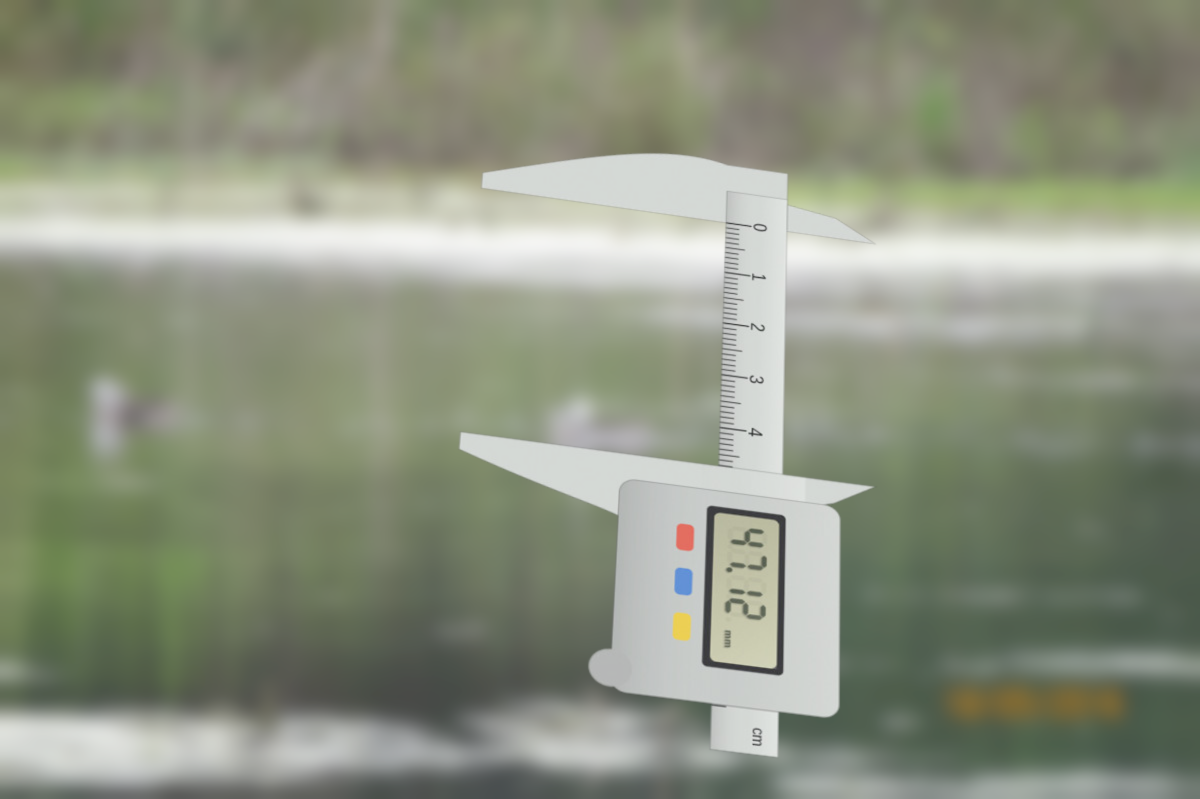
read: {"value": 47.12, "unit": "mm"}
